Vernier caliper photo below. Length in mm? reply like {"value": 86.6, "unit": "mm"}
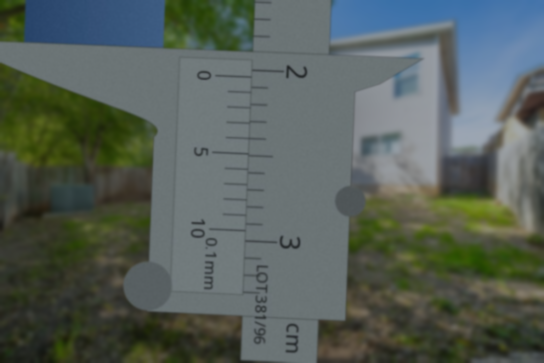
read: {"value": 20.4, "unit": "mm"}
